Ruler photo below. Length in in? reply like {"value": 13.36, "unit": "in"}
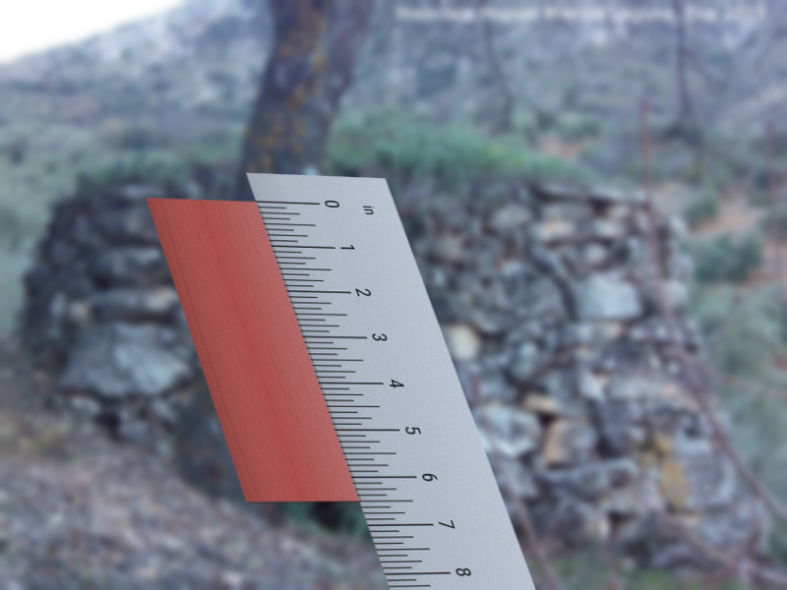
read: {"value": 6.5, "unit": "in"}
